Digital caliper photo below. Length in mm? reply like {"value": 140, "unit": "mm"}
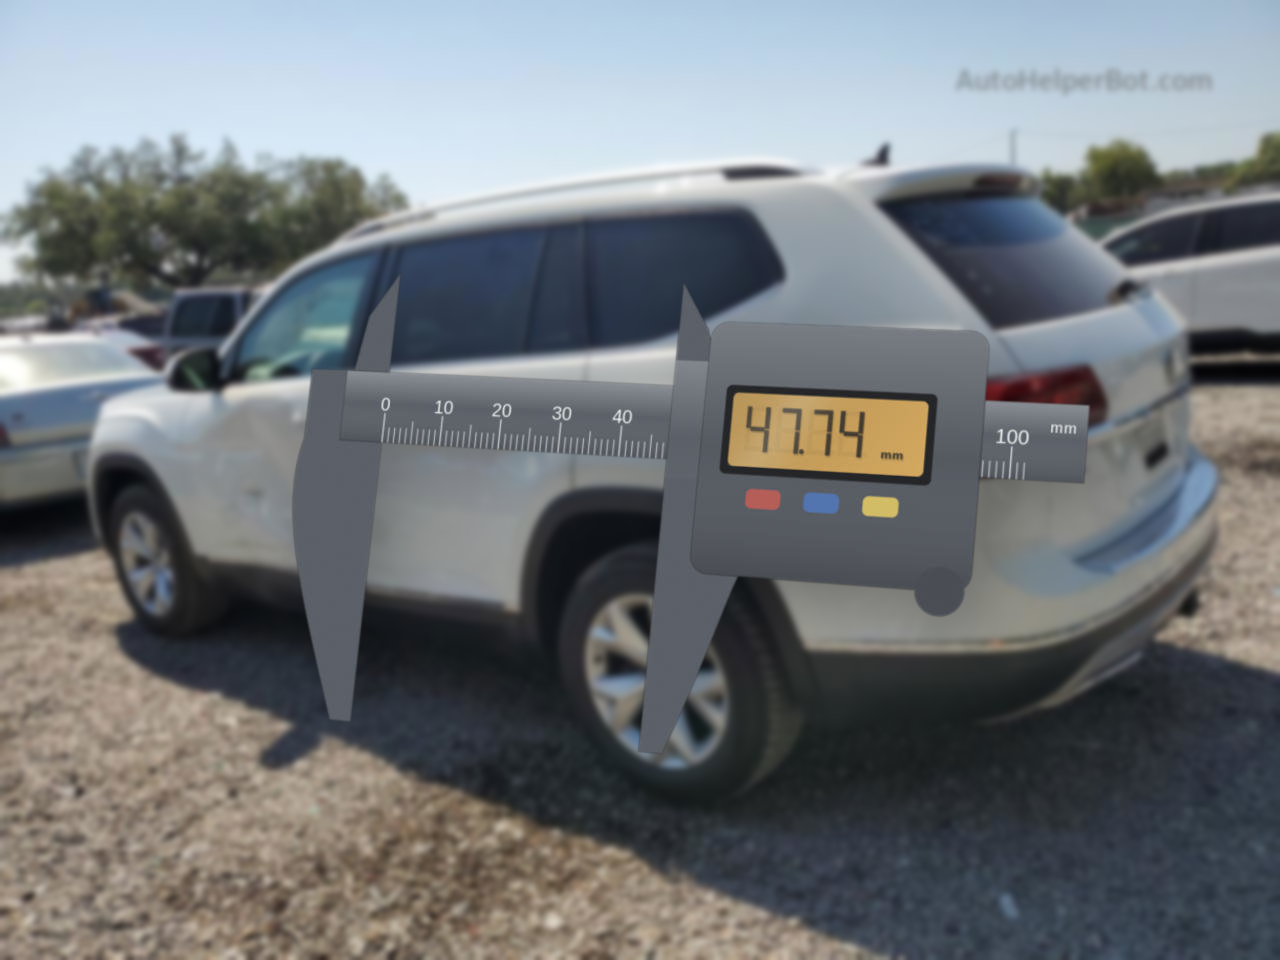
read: {"value": 47.74, "unit": "mm"}
